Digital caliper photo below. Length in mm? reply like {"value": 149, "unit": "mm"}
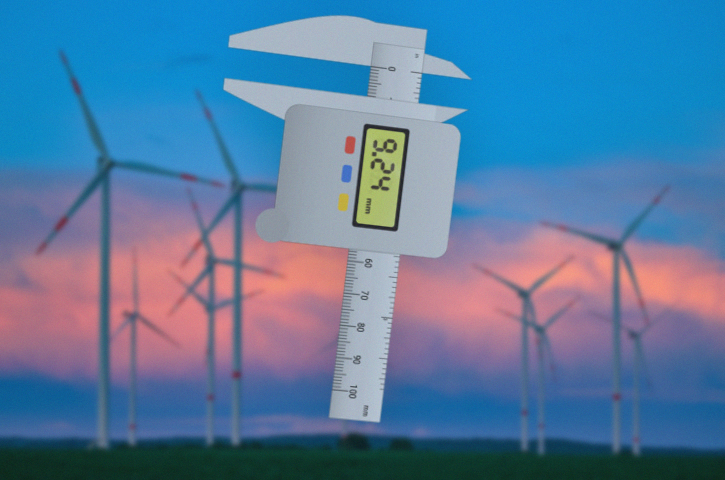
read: {"value": 9.24, "unit": "mm"}
